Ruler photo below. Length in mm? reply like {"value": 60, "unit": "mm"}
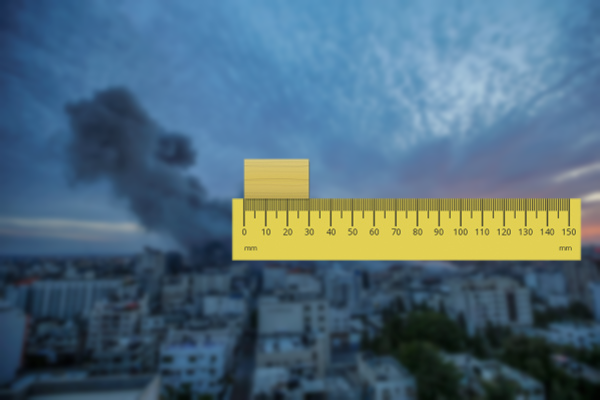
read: {"value": 30, "unit": "mm"}
